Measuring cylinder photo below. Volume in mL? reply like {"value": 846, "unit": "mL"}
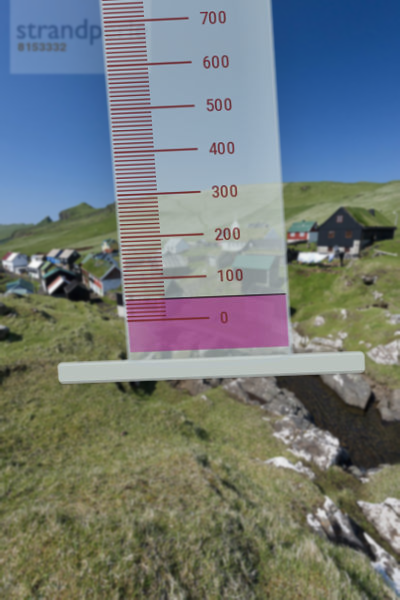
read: {"value": 50, "unit": "mL"}
